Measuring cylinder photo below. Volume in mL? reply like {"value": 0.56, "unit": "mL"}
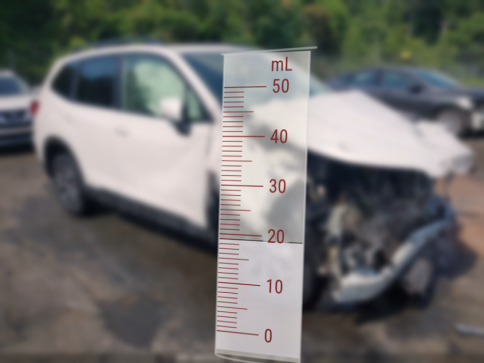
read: {"value": 19, "unit": "mL"}
